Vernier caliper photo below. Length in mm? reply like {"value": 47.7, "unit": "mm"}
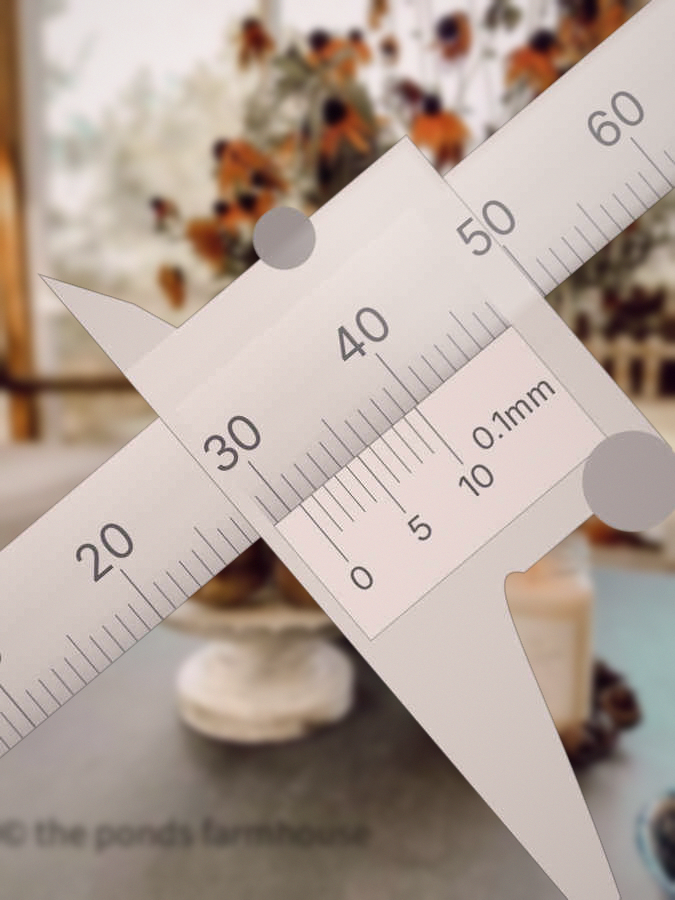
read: {"value": 30.7, "unit": "mm"}
